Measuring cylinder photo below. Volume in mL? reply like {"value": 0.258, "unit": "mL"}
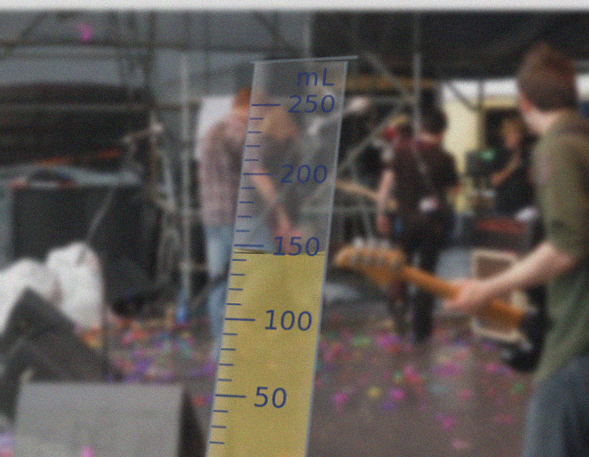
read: {"value": 145, "unit": "mL"}
